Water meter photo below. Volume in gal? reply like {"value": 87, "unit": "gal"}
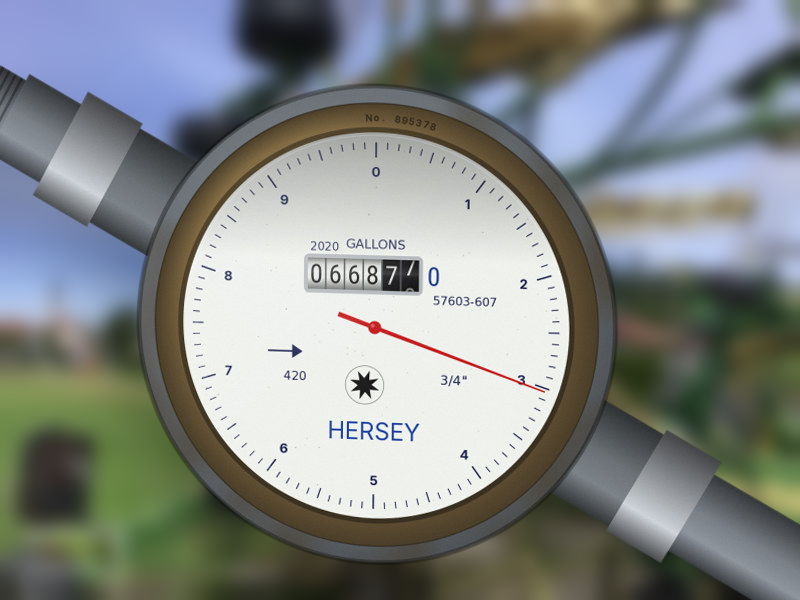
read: {"value": 668773.0, "unit": "gal"}
